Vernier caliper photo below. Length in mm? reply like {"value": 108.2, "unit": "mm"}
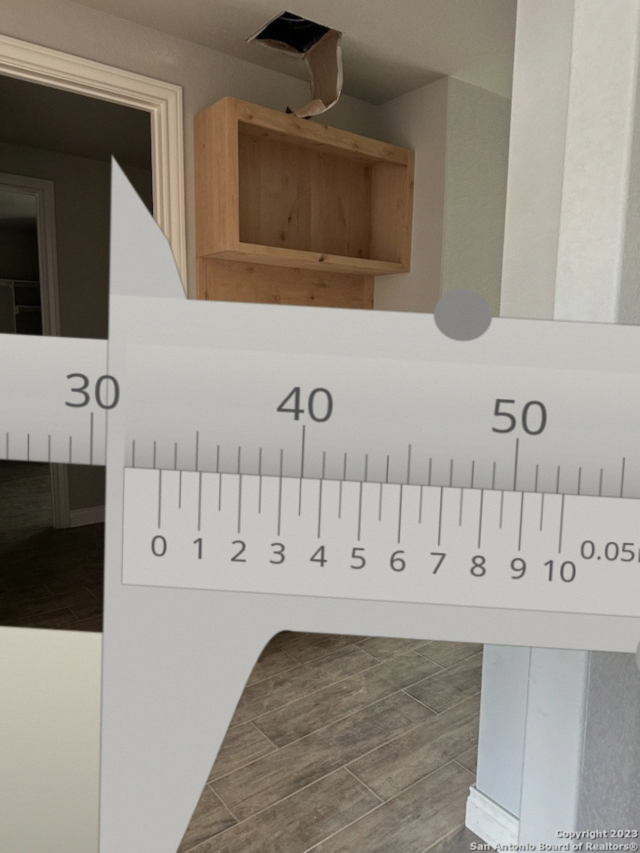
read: {"value": 33.3, "unit": "mm"}
